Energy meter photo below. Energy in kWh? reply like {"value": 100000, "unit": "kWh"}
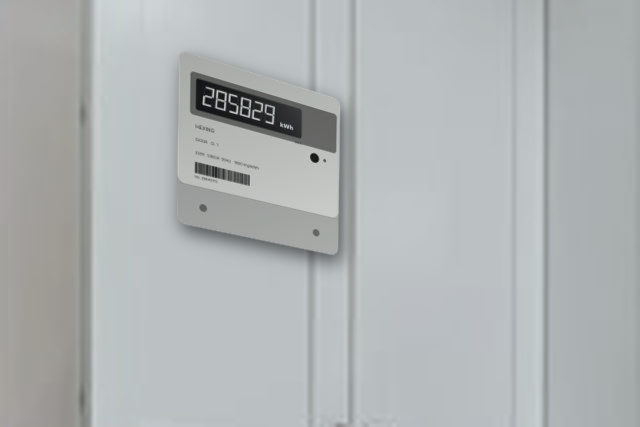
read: {"value": 285829, "unit": "kWh"}
